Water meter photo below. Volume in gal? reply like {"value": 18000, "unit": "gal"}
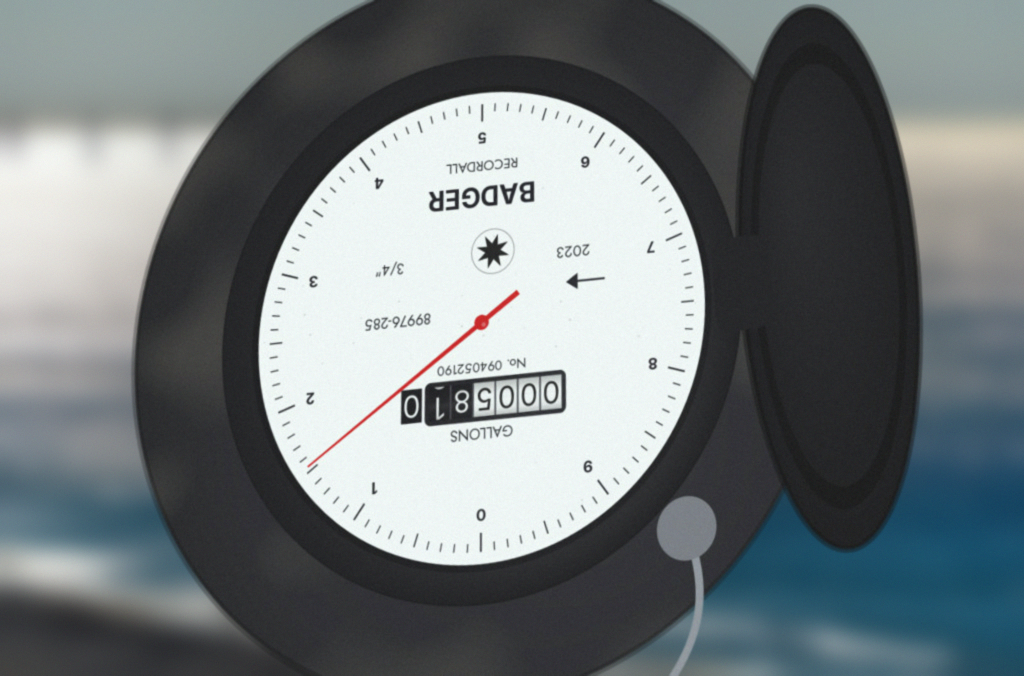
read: {"value": 5811.5, "unit": "gal"}
